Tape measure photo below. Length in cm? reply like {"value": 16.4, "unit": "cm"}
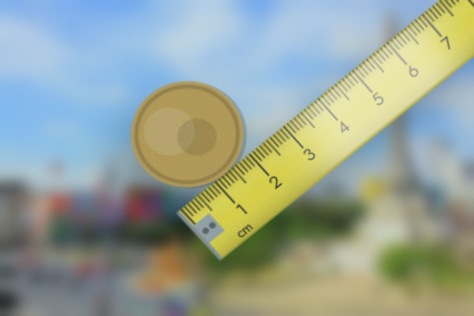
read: {"value": 2.5, "unit": "cm"}
